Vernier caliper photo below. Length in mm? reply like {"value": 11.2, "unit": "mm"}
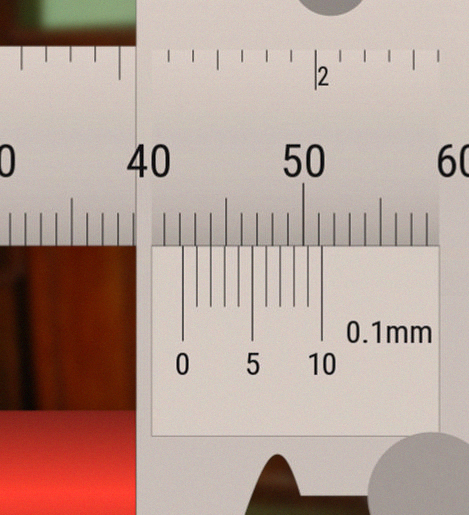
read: {"value": 42.2, "unit": "mm"}
